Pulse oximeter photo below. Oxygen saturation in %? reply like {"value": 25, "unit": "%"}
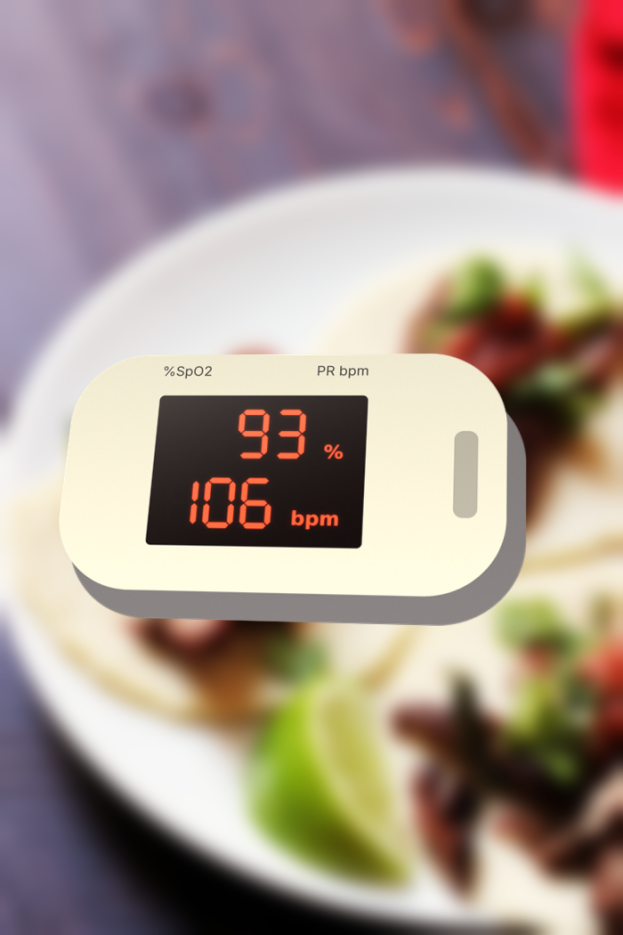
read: {"value": 93, "unit": "%"}
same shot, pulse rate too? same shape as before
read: {"value": 106, "unit": "bpm"}
